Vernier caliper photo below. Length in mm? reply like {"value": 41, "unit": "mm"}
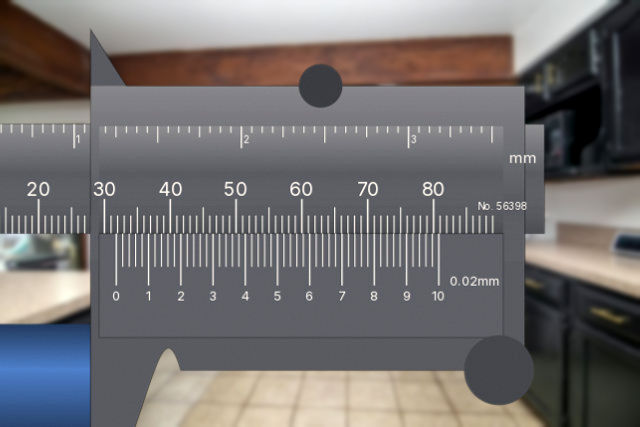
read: {"value": 31.8, "unit": "mm"}
